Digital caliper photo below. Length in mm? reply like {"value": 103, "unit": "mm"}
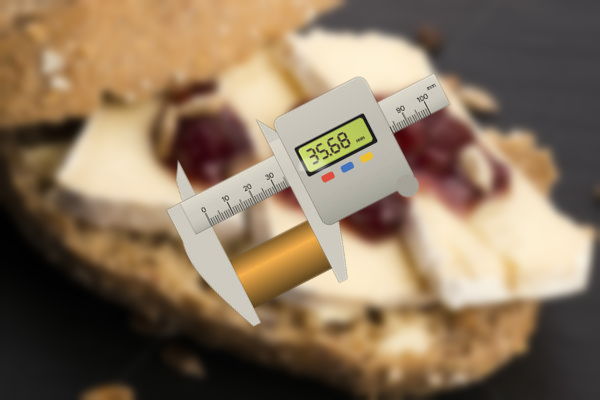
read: {"value": 35.68, "unit": "mm"}
